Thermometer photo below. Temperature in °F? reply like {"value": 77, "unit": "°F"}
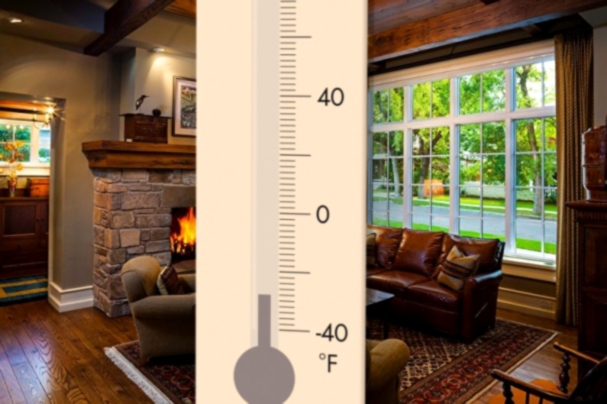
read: {"value": -28, "unit": "°F"}
